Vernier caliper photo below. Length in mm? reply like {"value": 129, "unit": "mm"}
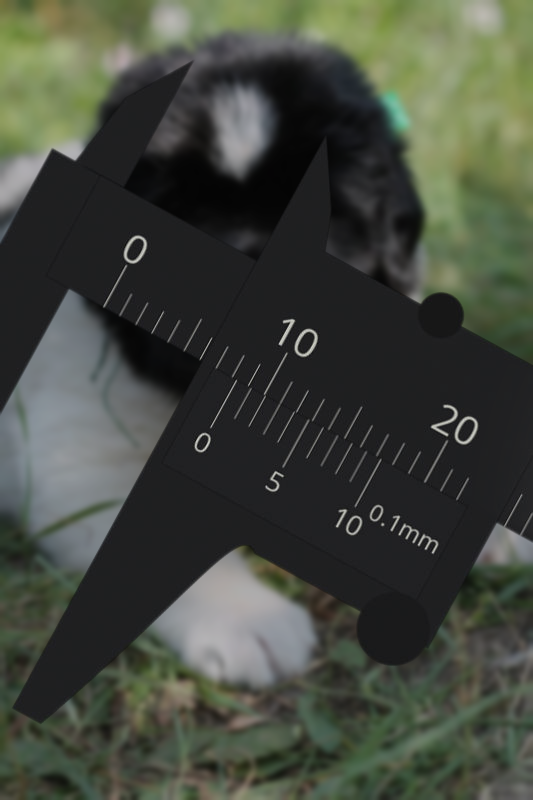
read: {"value": 8.3, "unit": "mm"}
